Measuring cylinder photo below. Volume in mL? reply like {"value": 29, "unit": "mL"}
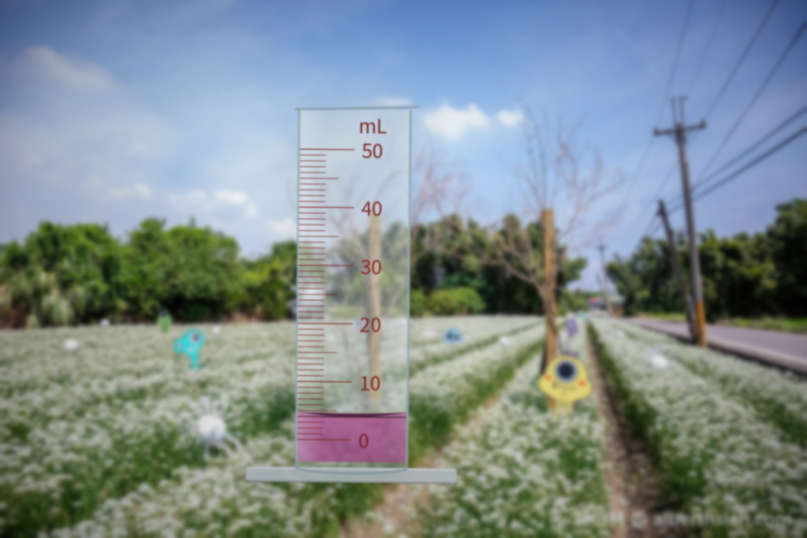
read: {"value": 4, "unit": "mL"}
